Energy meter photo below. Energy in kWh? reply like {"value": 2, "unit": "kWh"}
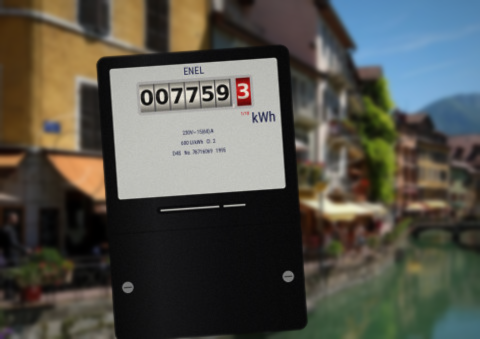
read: {"value": 7759.3, "unit": "kWh"}
